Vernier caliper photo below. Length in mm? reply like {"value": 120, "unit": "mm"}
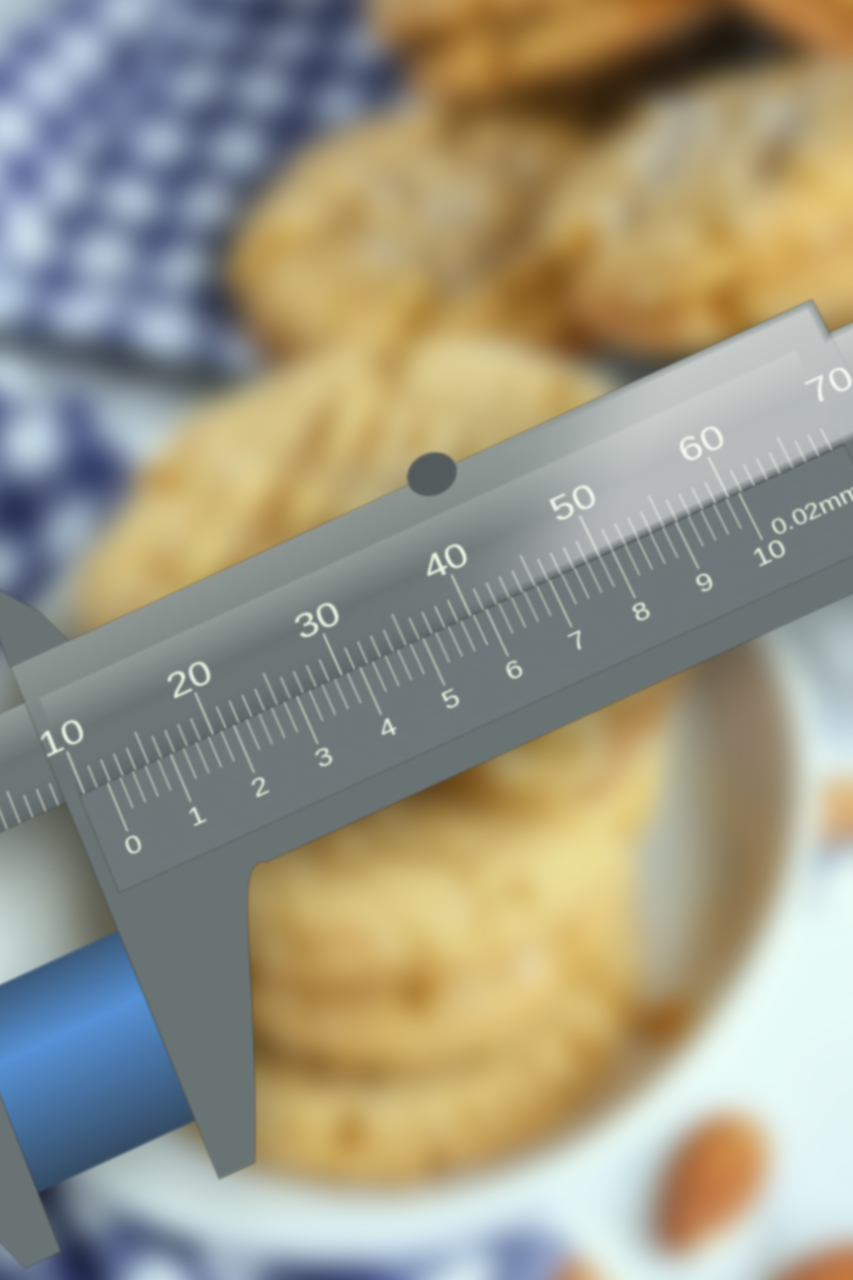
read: {"value": 11.8, "unit": "mm"}
